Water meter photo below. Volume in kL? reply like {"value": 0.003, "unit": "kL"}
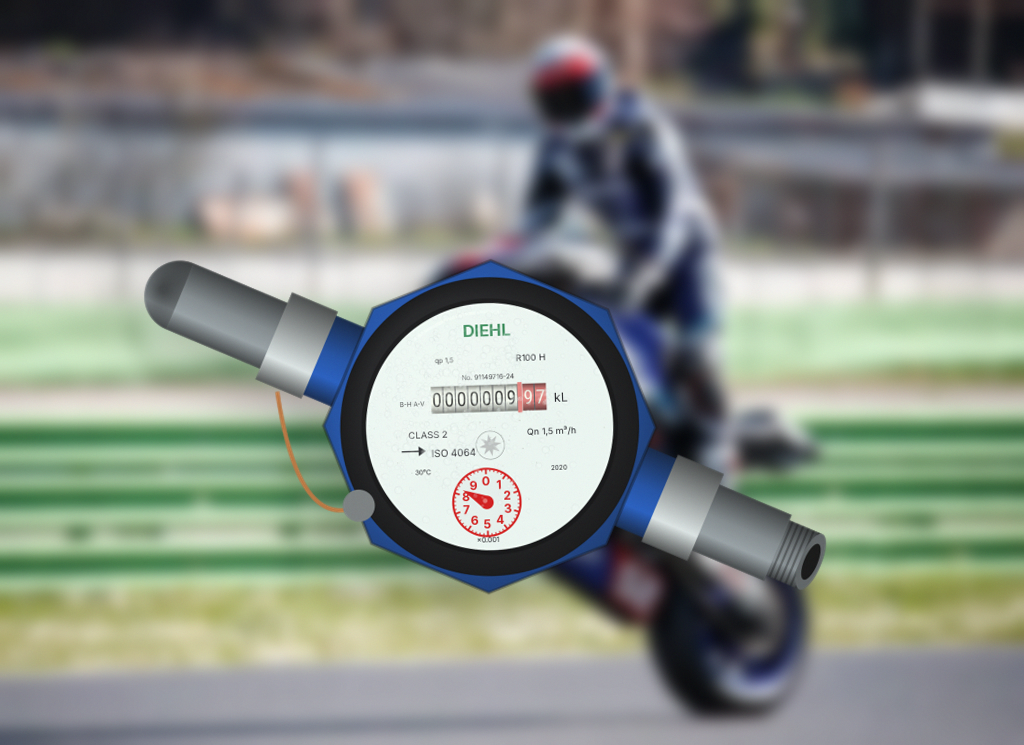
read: {"value": 9.978, "unit": "kL"}
